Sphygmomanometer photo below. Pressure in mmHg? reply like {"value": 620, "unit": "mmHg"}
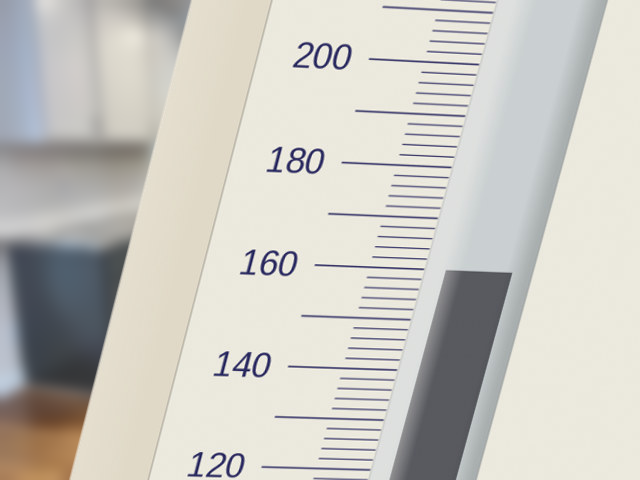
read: {"value": 160, "unit": "mmHg"}
